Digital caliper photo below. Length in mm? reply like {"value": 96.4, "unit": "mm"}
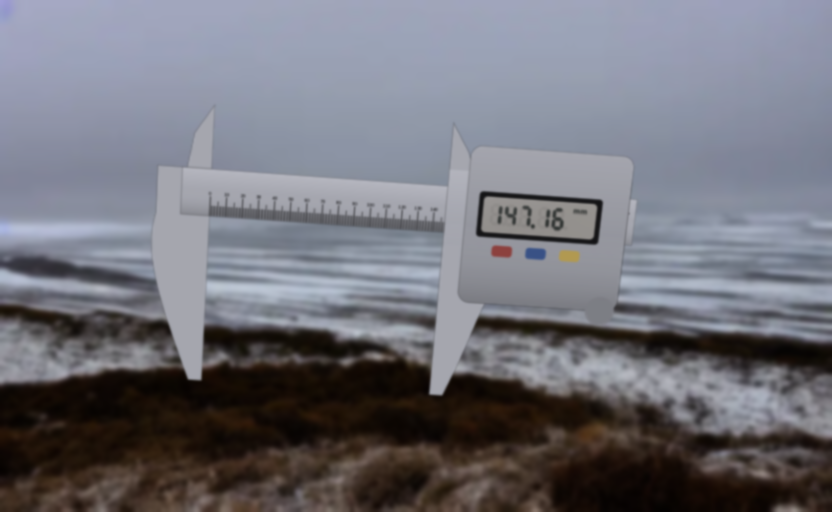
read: {"value": 147.16, "unit": "mm"}
